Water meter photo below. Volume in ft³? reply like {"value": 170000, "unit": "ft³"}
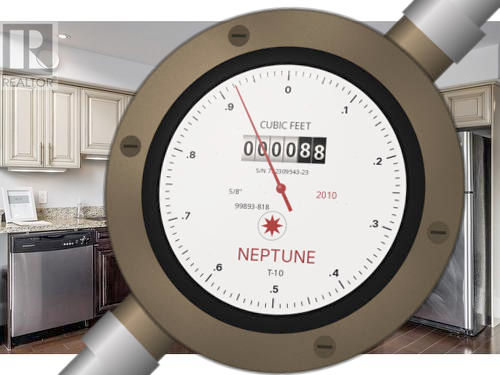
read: {"value": 87.92, "unit": "ft³"}
